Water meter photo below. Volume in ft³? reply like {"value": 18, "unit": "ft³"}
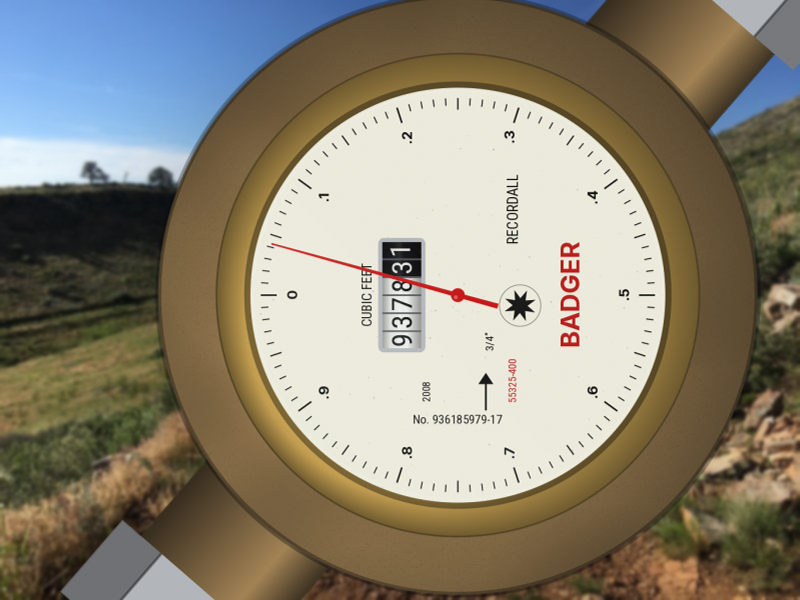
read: {"value": 937831.04, "unit": "ft³"}
